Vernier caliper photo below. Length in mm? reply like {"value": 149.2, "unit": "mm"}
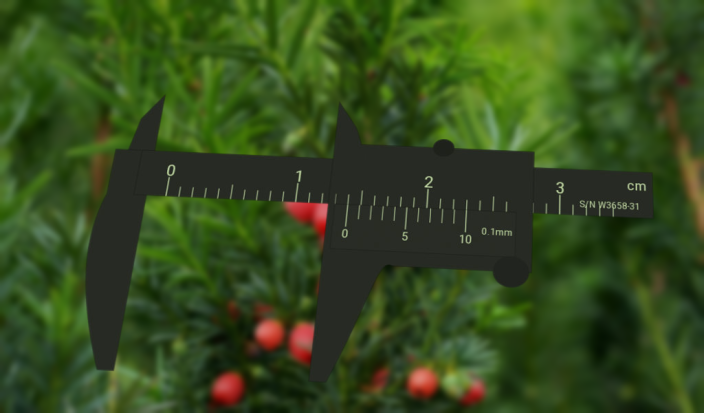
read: {"value": 14.0, "unit": "mm"}
